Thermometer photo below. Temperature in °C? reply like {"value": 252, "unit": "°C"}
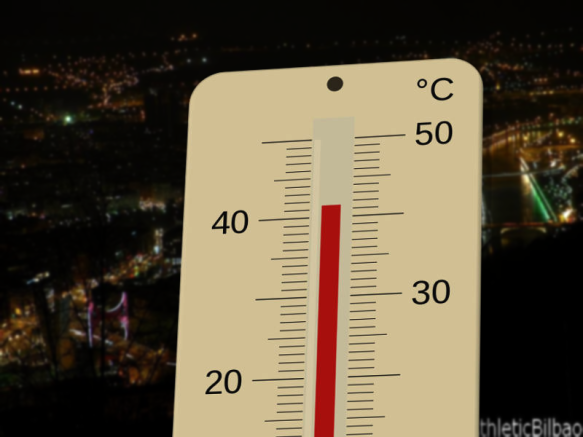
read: {"value": 41.5, "unit": "°C"}
